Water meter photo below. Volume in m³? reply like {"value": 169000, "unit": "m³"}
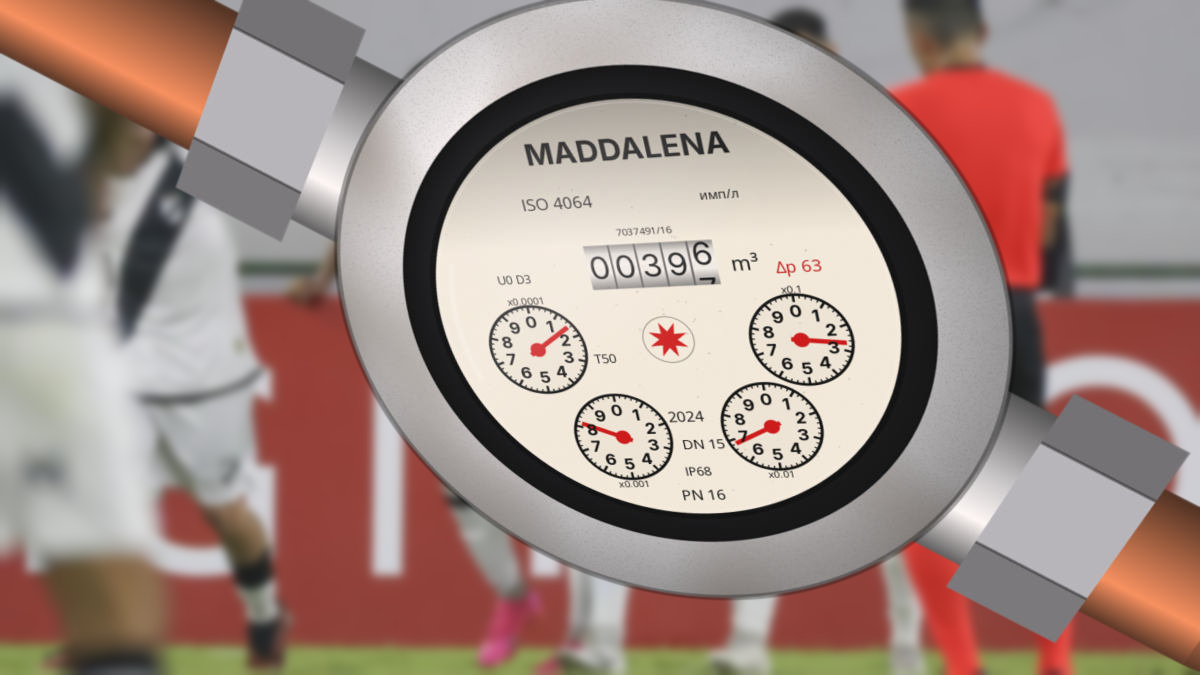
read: {"value": 396.2681, "unit": "m³"}
